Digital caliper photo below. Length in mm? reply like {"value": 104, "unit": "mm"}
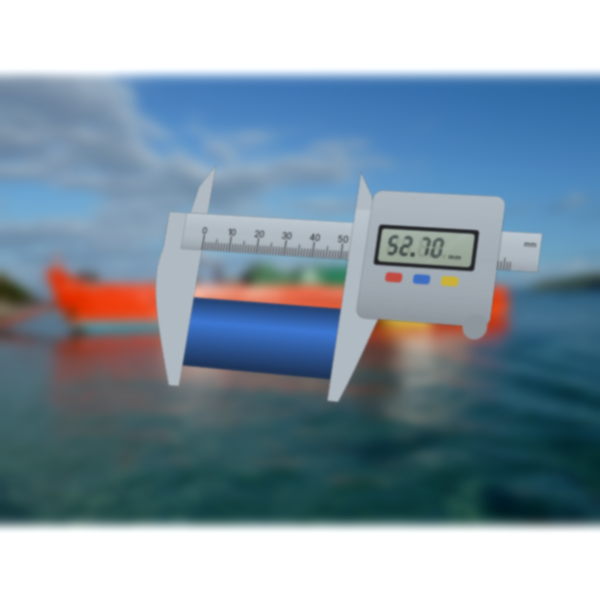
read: {"value": 52.70, "unit": "mm"}
